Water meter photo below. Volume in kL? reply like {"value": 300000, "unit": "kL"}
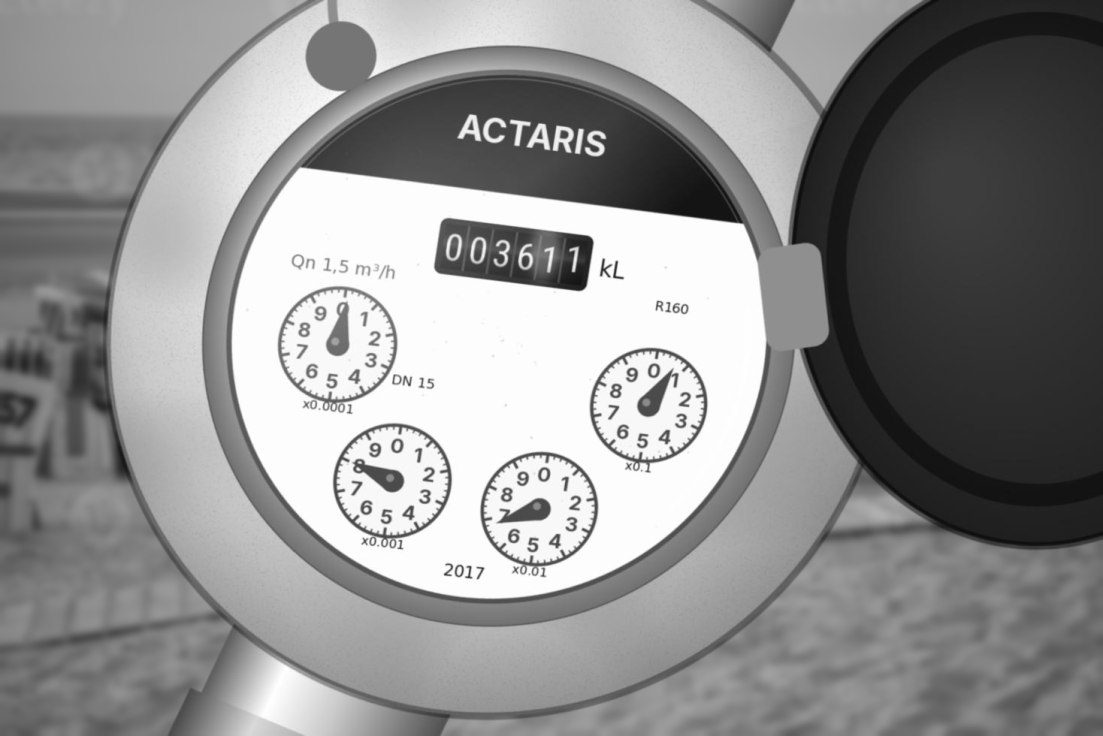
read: {"value": 3611.0680, "unit": "kL"}
